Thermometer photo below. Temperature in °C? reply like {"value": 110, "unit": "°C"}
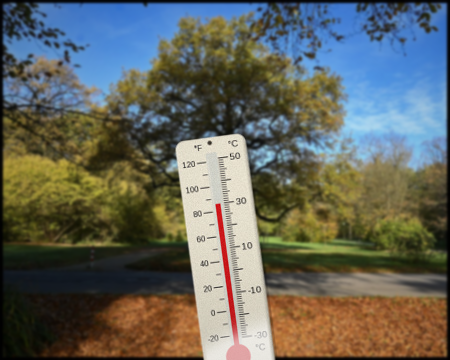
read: {"value": 30, "unit": "°C"}
